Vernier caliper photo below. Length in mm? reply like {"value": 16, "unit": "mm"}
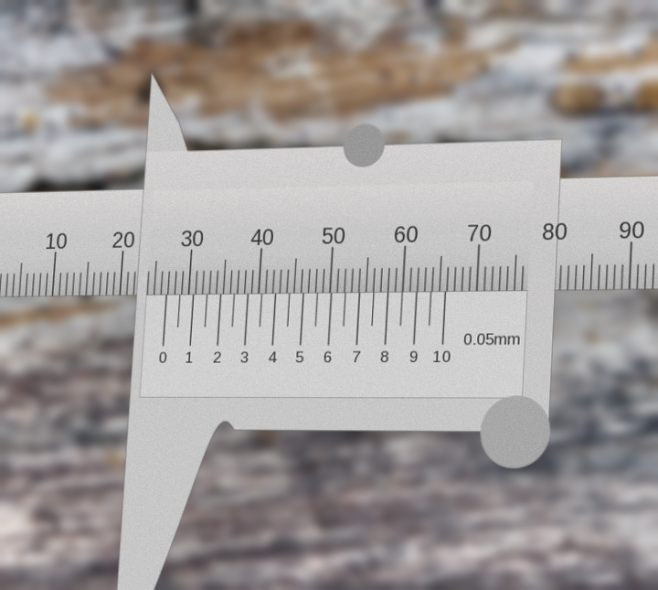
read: {"value": 26.8, "unit": "mm"}
